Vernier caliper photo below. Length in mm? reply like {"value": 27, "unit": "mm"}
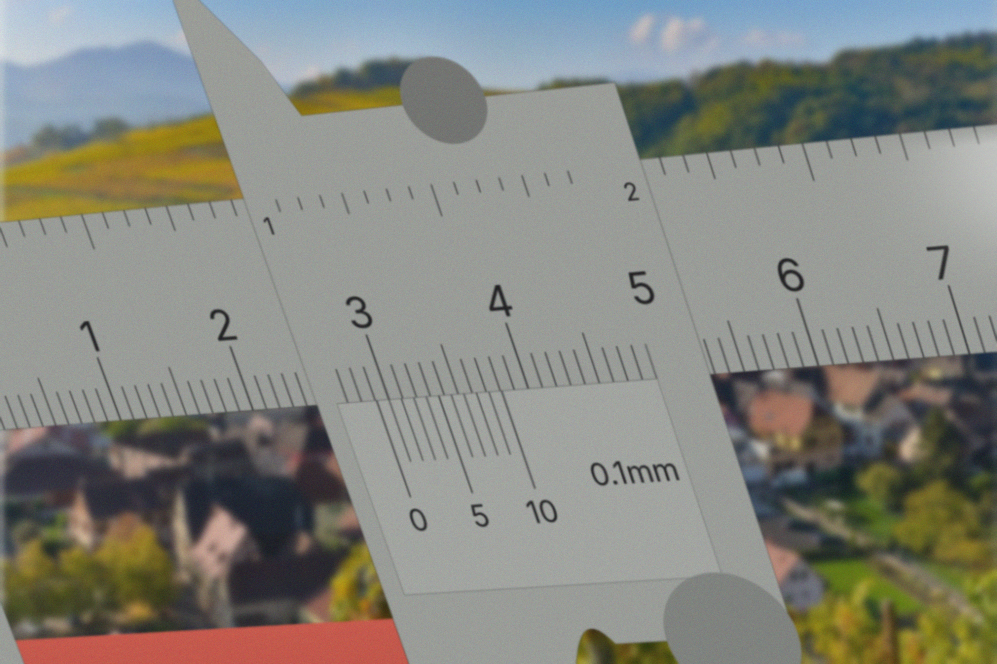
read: {"value": 29.1, "unit": "mm"}
